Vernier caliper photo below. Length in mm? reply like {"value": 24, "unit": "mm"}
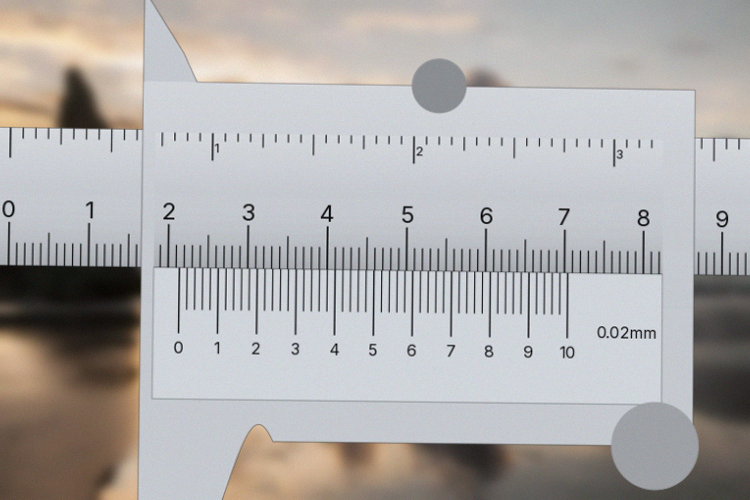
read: {"value": 21.4, "unit": "mm"}
